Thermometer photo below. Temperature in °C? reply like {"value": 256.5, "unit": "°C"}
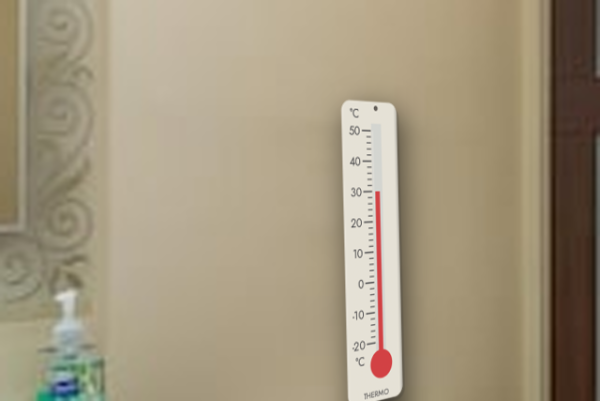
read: {"value": 30, "unit": "°C"}
